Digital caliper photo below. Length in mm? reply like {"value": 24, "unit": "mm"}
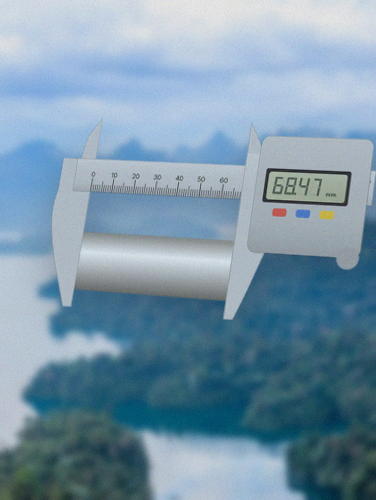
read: {"value": 68.47, "unit": "mm"}
